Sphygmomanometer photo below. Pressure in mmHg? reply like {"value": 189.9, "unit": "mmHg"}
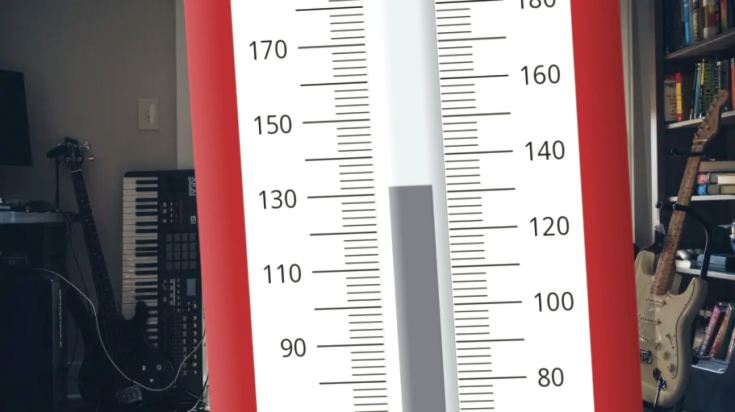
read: {"value": 132, "unit": "mmHg"}
